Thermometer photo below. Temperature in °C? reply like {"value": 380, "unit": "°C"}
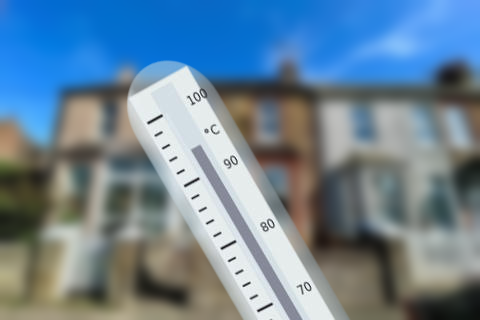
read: {"value": 94, "unit": "°C"}
